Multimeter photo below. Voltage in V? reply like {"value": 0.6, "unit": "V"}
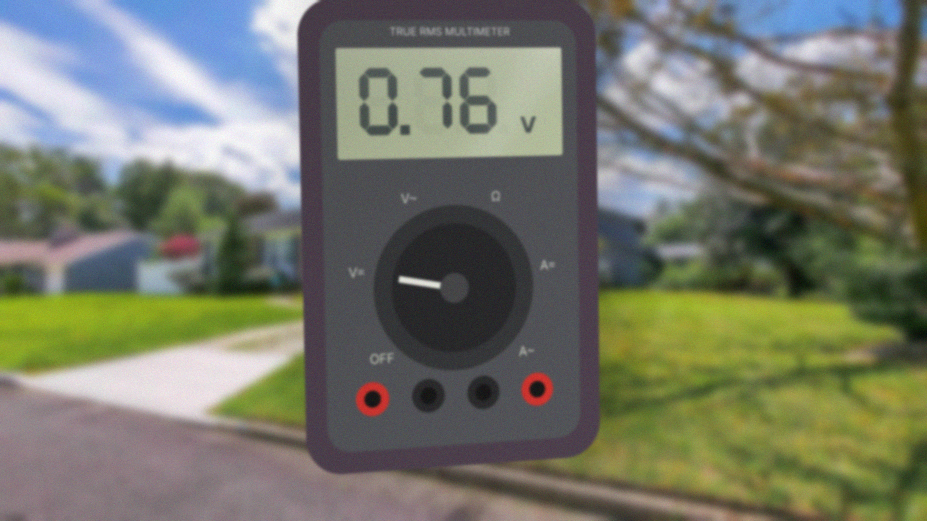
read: {"value": 0.76, "unit": "V"}
